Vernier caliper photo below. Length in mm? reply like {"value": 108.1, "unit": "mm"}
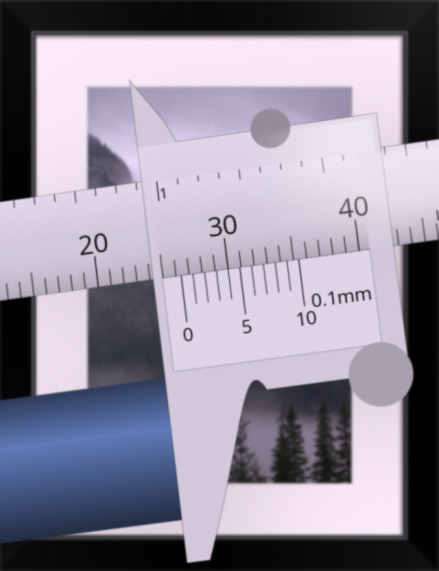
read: {"value": 26.4, "unit": "mm"}
